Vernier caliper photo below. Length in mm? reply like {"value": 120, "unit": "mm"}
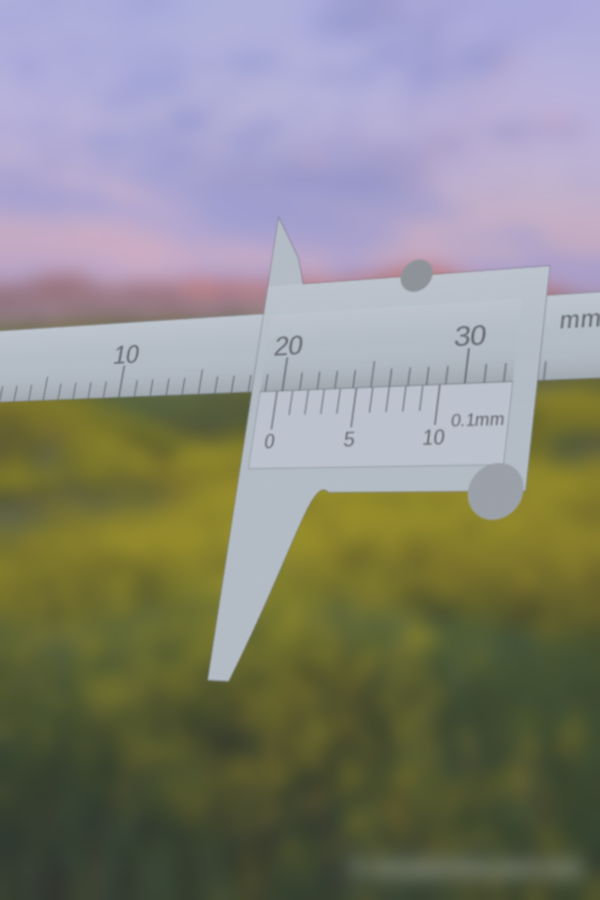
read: {"value": 19.7, "unit": "mm"}
